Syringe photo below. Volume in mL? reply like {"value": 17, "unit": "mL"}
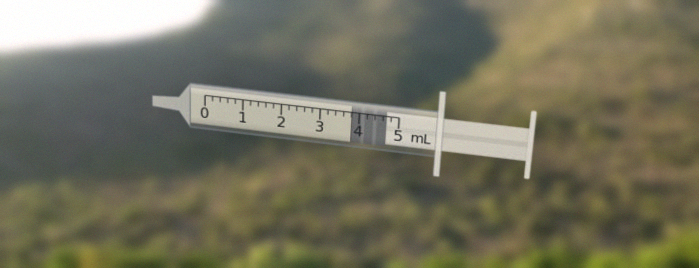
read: {"value": 3.8, "unit": "mL"}
